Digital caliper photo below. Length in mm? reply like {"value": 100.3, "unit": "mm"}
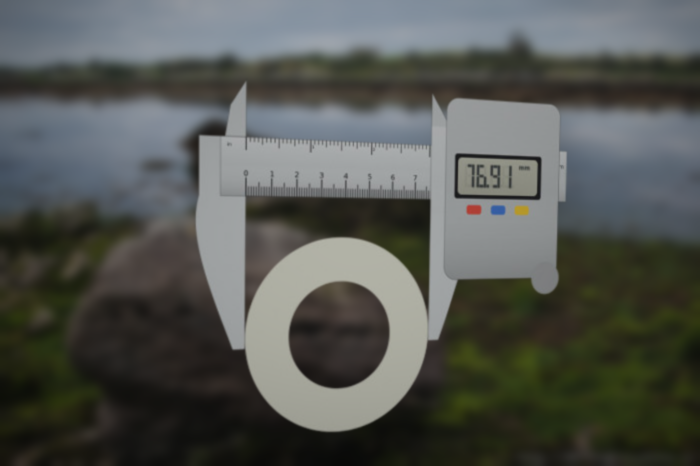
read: {"value": 76.91, "unit": "mm"}
